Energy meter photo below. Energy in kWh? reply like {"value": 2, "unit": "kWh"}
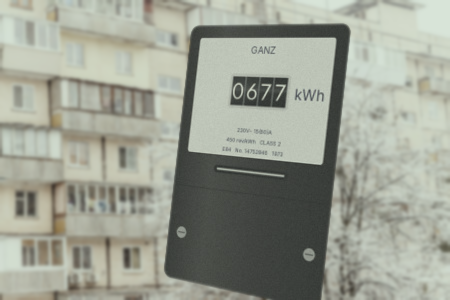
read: {"value": 677, "unit": "kWh"}
